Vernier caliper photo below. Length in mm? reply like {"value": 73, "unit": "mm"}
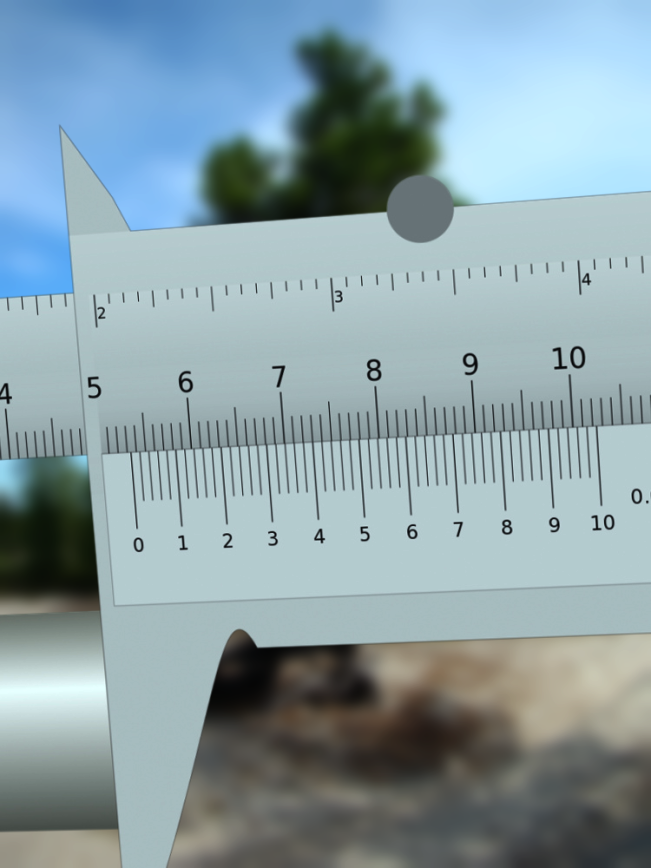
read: {"value": 53.4, "unit": "mm"}
